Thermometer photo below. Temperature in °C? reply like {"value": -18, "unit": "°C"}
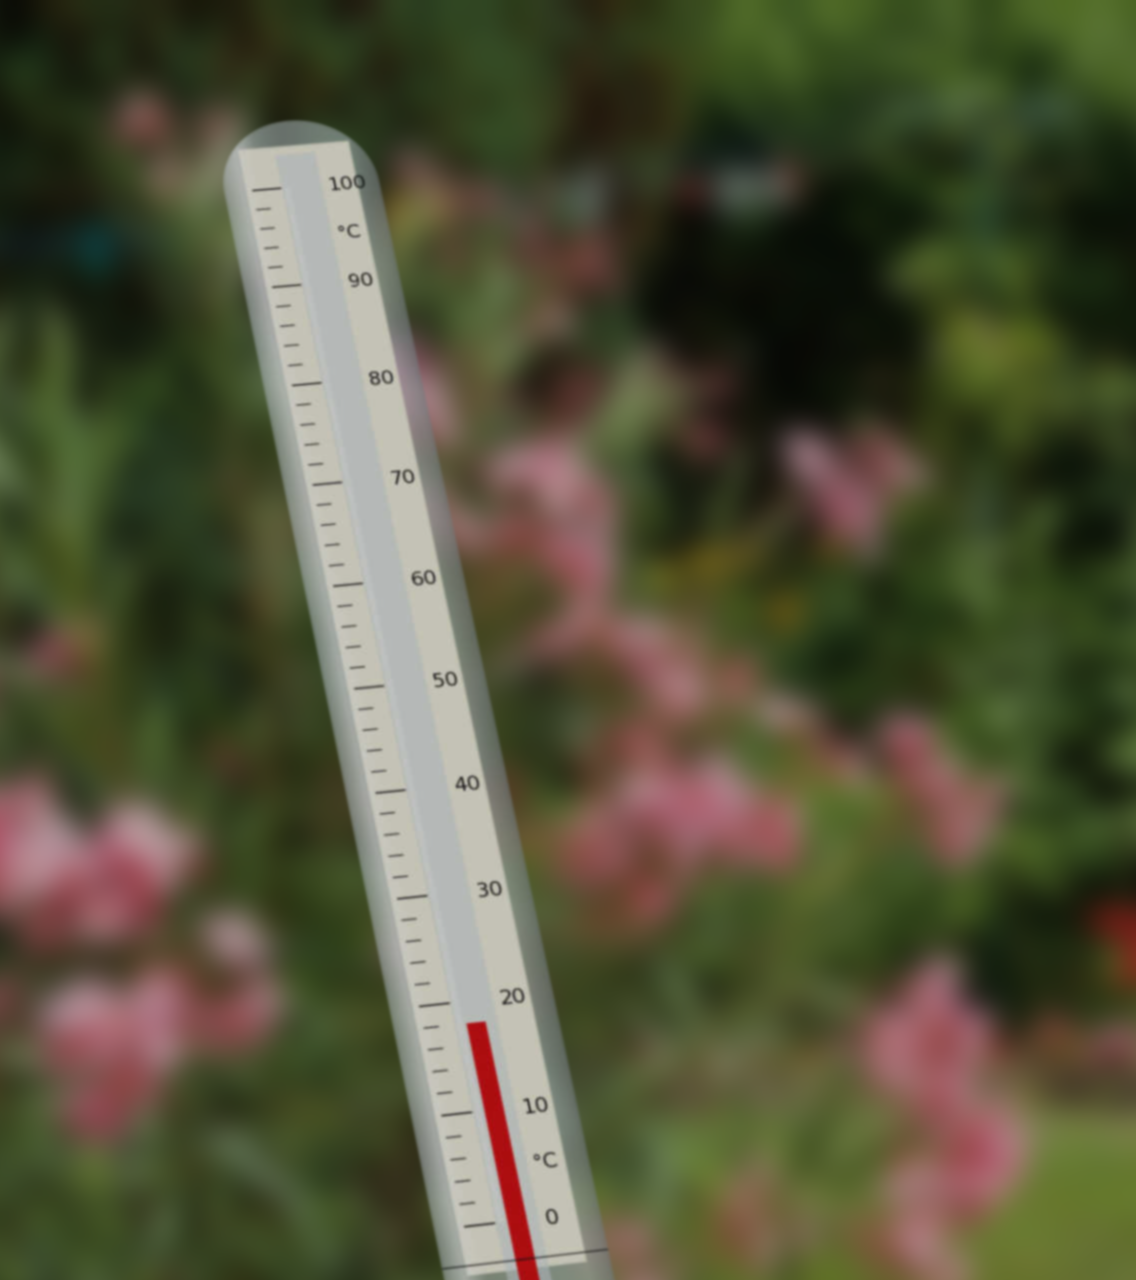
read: {"value": 18, "unit": "°C"}
